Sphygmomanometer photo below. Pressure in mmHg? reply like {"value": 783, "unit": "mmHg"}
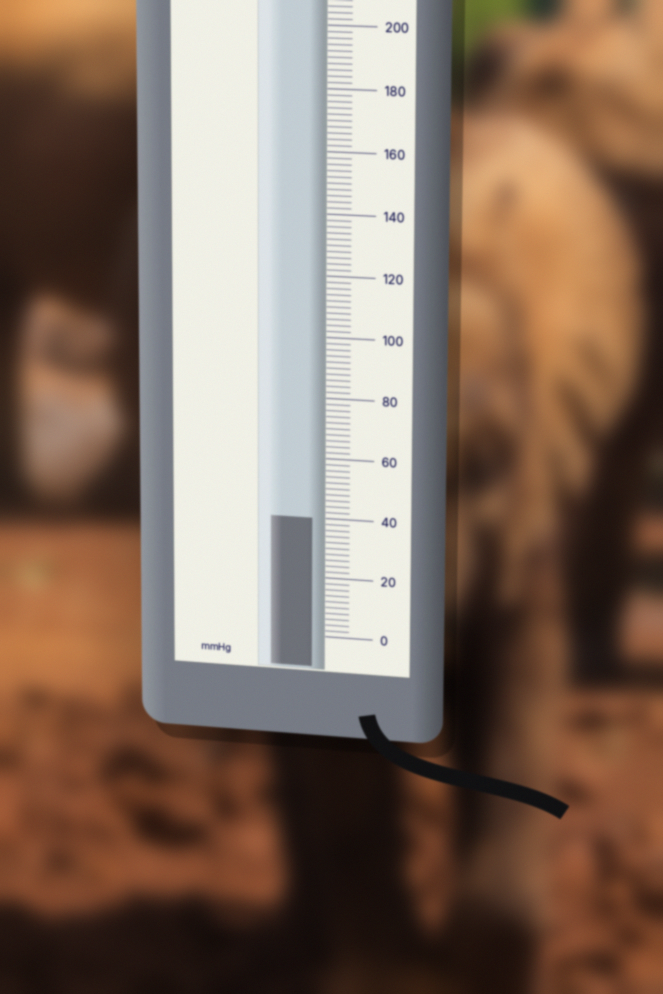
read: {"value": 40, "unit": "mmHg"}
